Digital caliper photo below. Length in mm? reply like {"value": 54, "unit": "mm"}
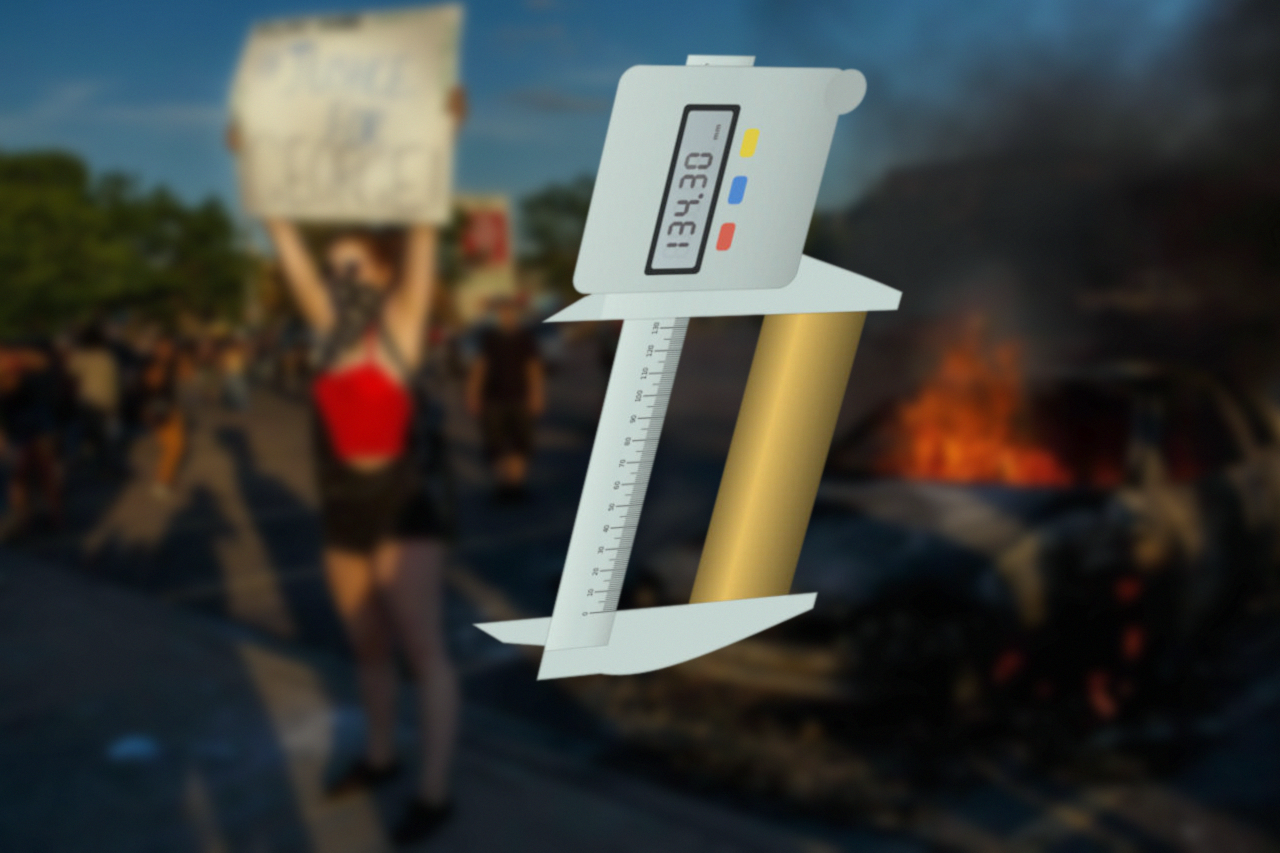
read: {"value": 134.30, "unit": "mm"}
